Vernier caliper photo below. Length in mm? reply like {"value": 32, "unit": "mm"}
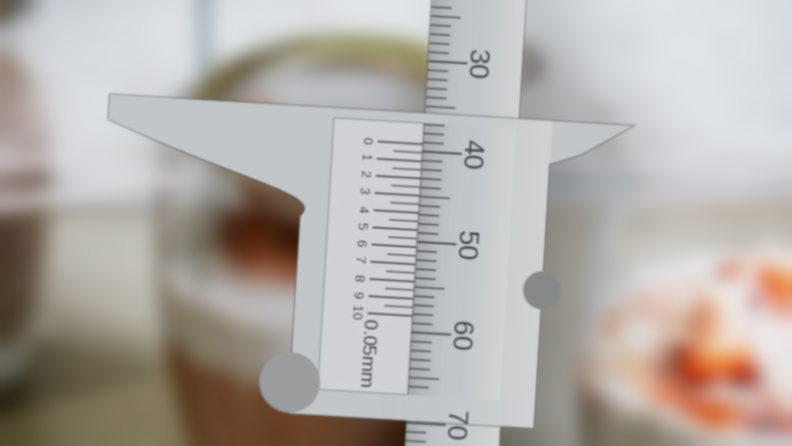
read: {"value": 39.2, "unit": "mm"}
